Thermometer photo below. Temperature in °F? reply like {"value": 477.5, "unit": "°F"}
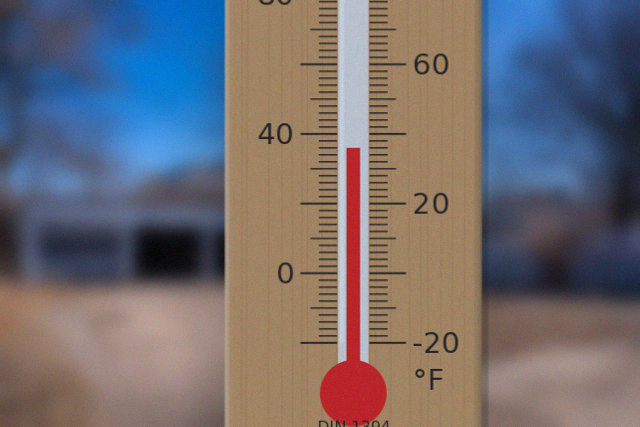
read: {"value": 36, "unit": "°F"}
